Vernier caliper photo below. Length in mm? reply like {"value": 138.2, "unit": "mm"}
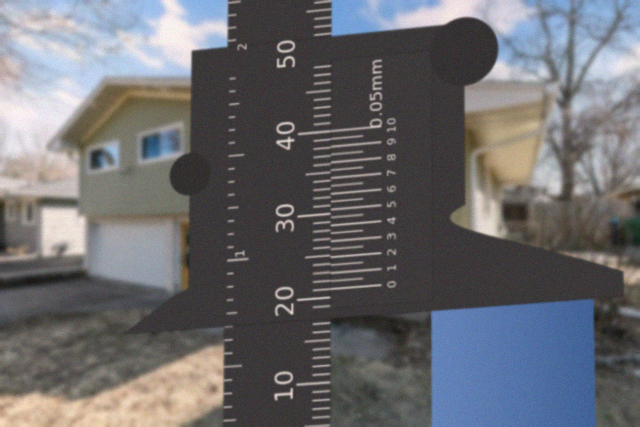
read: {"value": 21.0, "unit": "mm"}
